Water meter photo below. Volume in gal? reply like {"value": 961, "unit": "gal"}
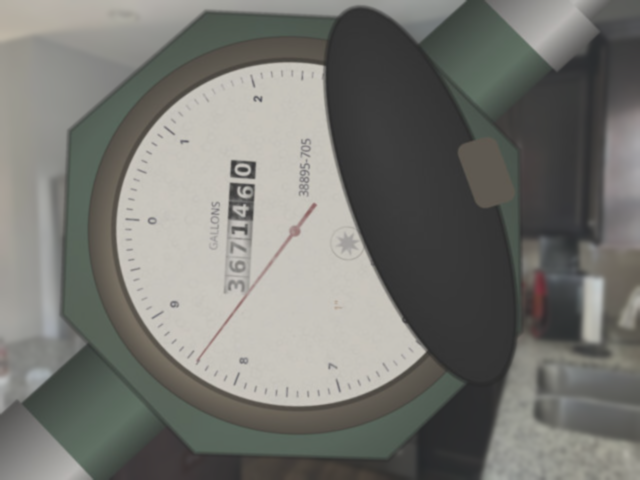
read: {"value": 3671458.4, "unit": "gal"}
